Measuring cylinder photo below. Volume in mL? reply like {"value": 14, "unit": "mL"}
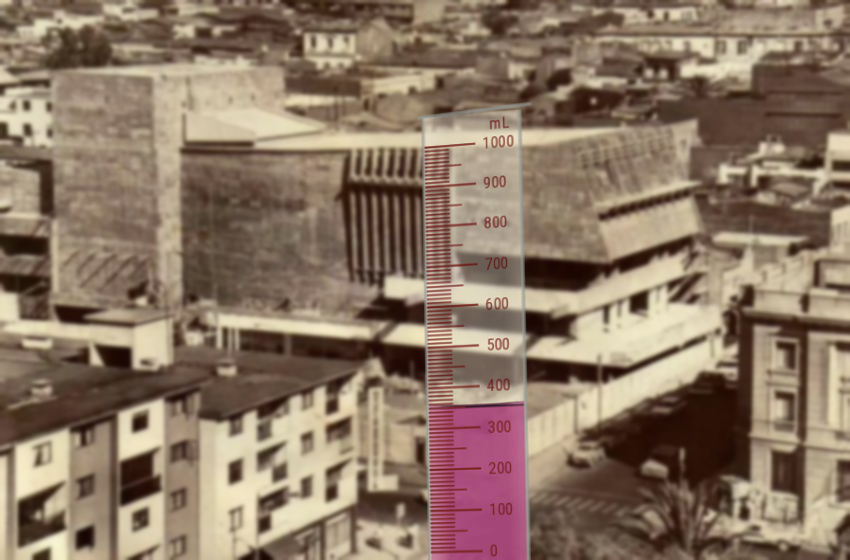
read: {"value": 350, "unit": "mL"}
